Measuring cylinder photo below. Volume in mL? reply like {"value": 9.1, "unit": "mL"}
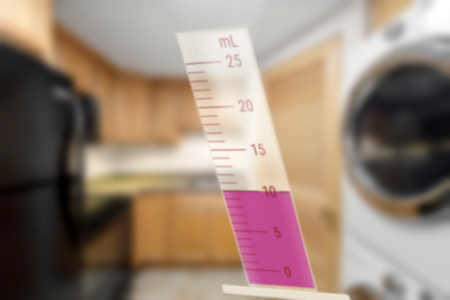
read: {"value": 10, "unit": "mL"}
